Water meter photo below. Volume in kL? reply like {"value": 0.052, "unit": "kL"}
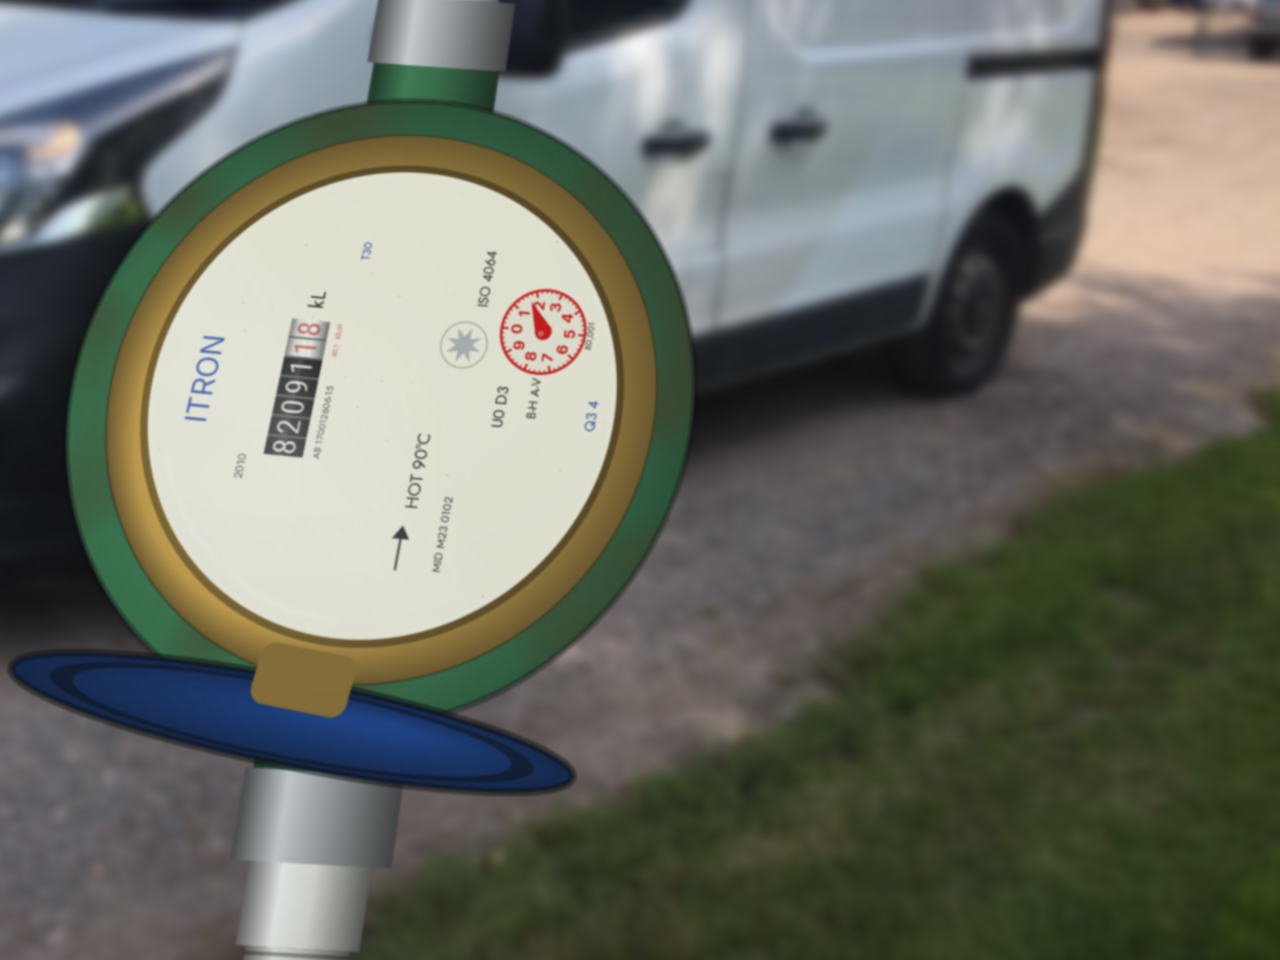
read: {"value": 82091.181, "unit": "kL"}
